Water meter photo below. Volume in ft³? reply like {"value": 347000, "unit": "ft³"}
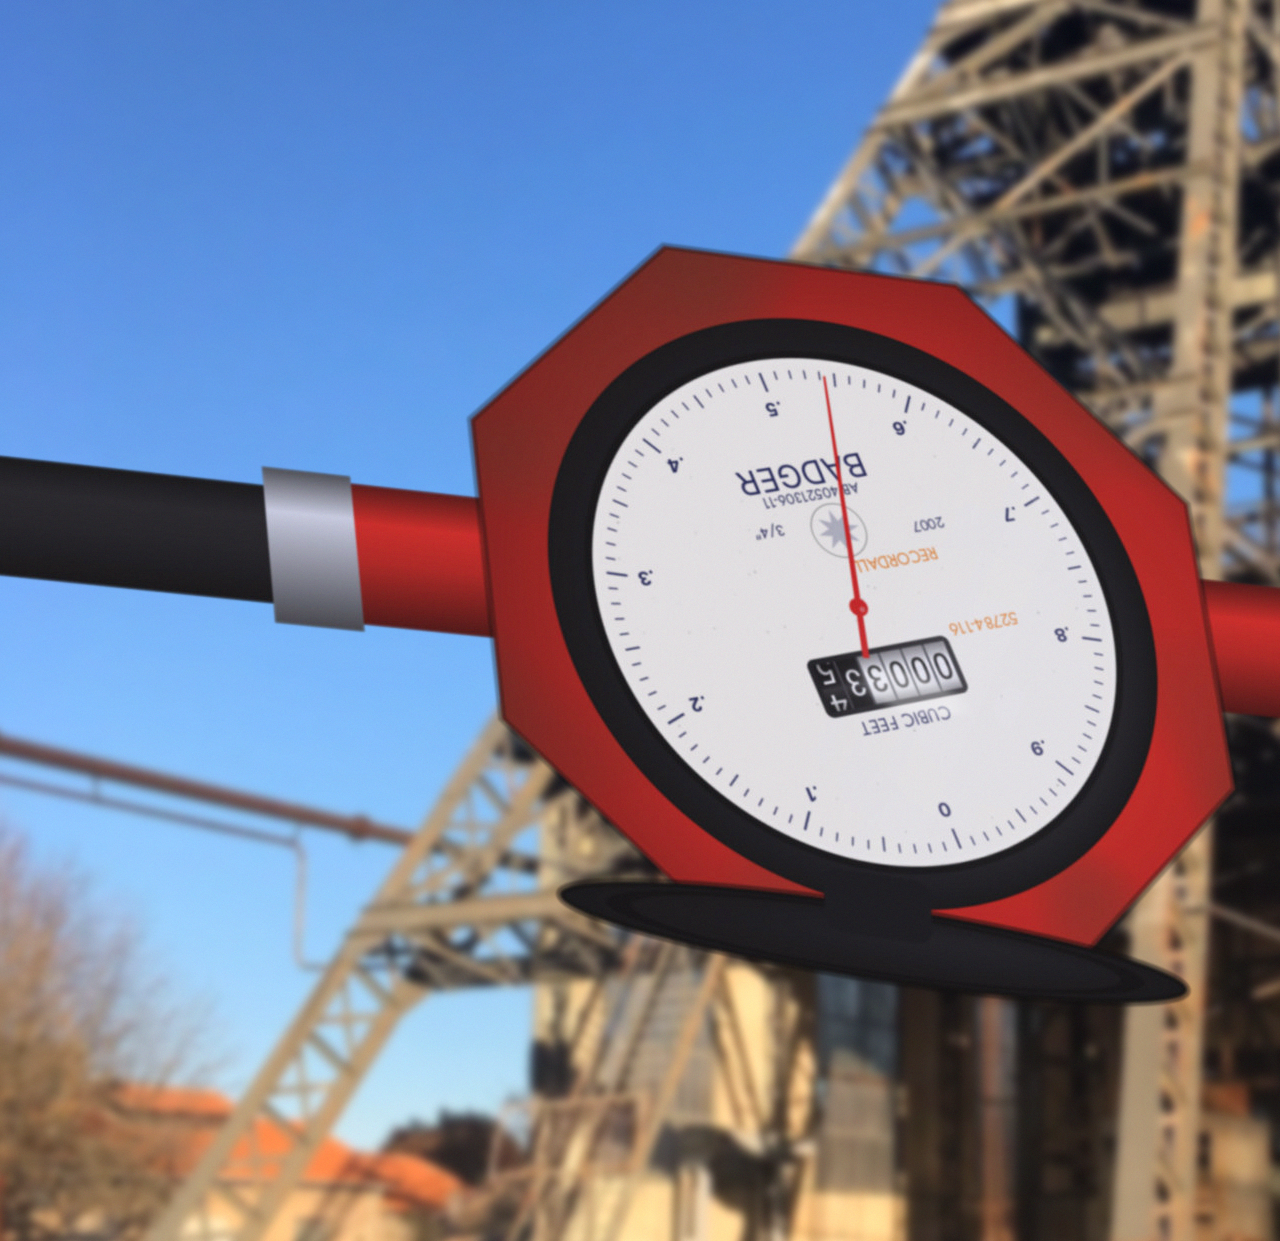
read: {"value": 334.54, "unit": "ft³"}
